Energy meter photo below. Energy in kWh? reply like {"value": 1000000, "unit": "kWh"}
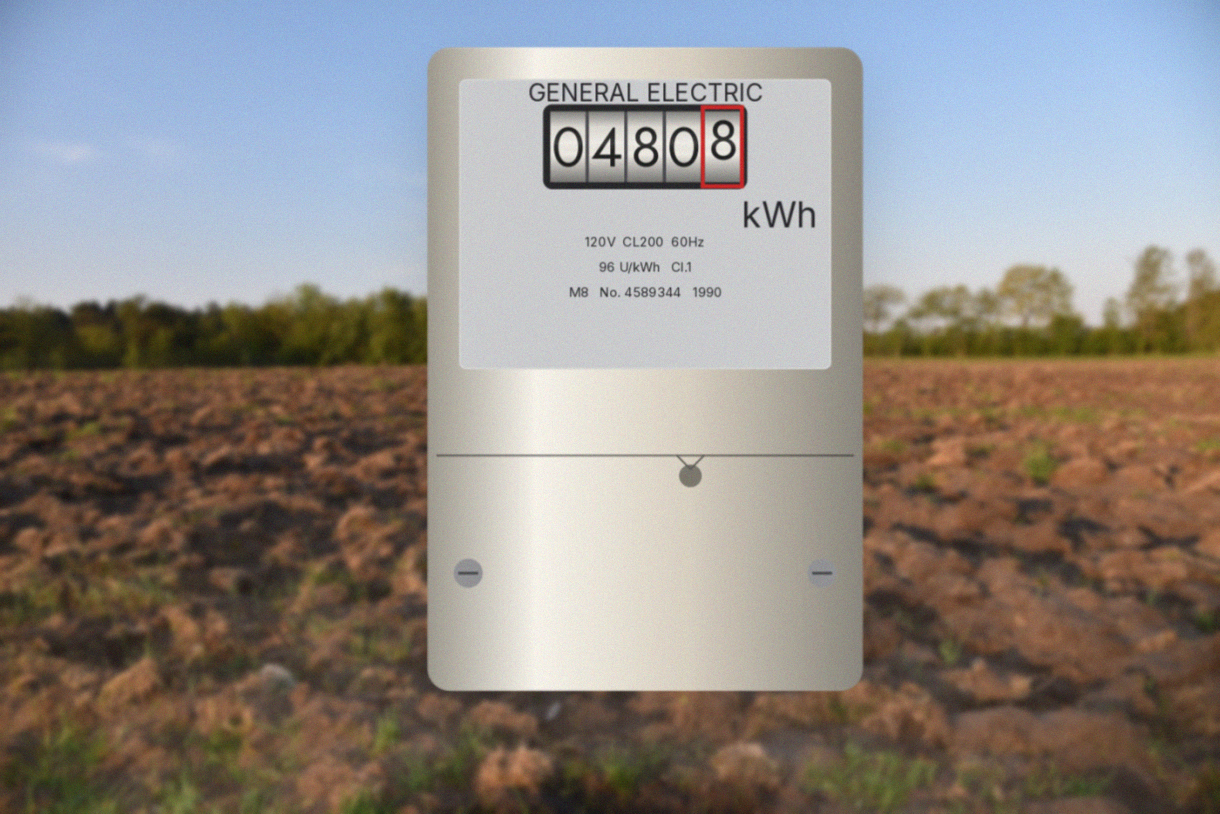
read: {"value": 480.8, "unit": "kWh"}
